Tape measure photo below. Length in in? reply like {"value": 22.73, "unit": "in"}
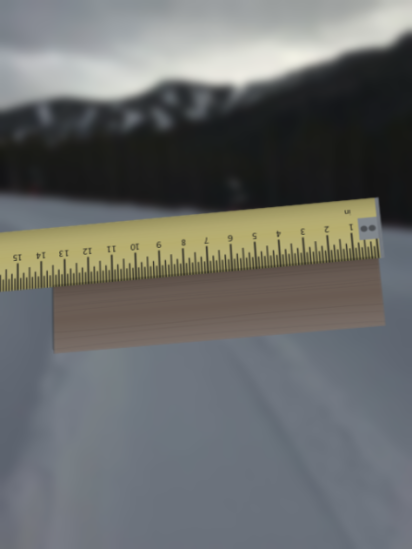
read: {"value": 13.5, "unit": "in"}
